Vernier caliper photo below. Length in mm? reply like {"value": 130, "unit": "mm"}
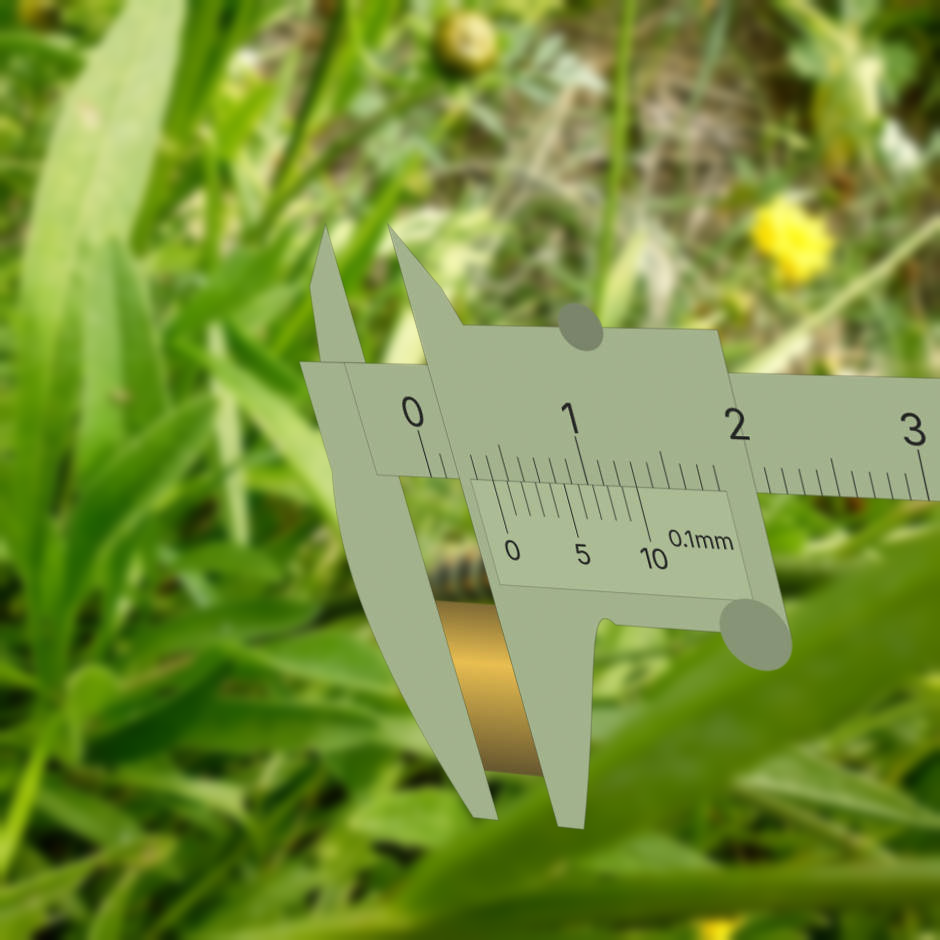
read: {"value": 4.0, "unit": "mm"}
